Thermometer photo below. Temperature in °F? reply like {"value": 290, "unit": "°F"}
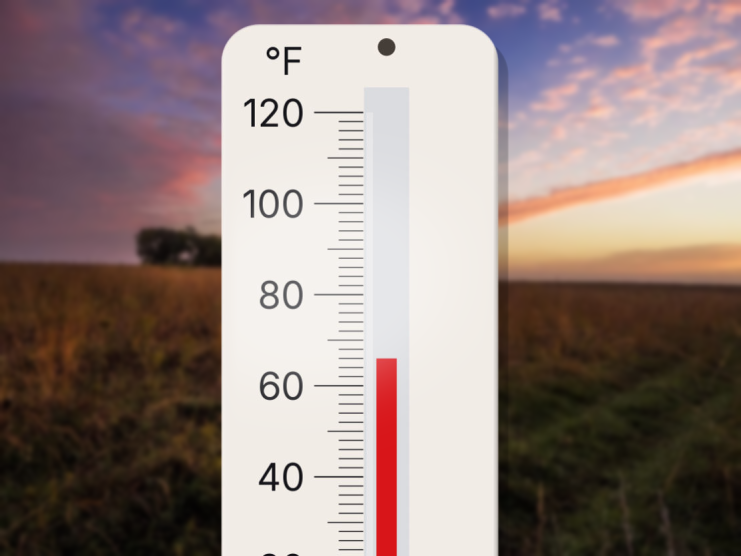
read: {"value": 66, "unit": "°F"}
